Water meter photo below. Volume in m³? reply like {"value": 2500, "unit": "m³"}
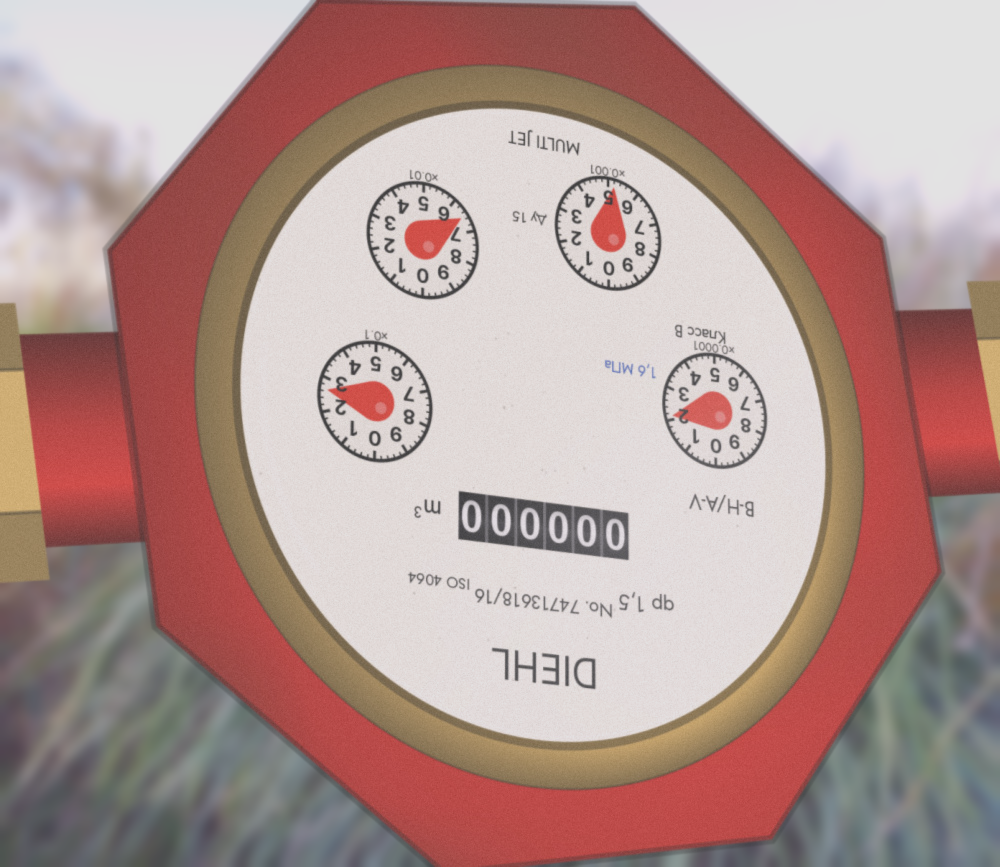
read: {"value": 0.2652, "unit": "m³"}
